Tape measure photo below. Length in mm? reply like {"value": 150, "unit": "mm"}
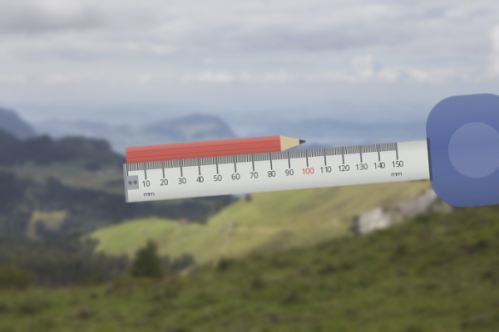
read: {"value": 100, "unit": "mm"}
